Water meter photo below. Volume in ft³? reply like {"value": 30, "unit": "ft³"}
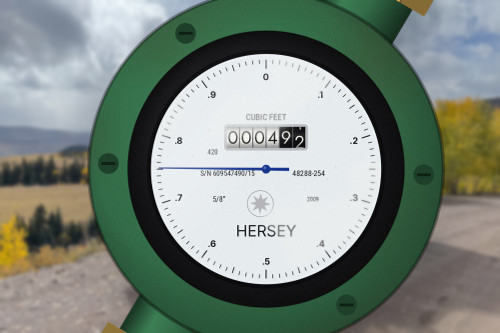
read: {"value": 491.75, "unit": "ft³"}
